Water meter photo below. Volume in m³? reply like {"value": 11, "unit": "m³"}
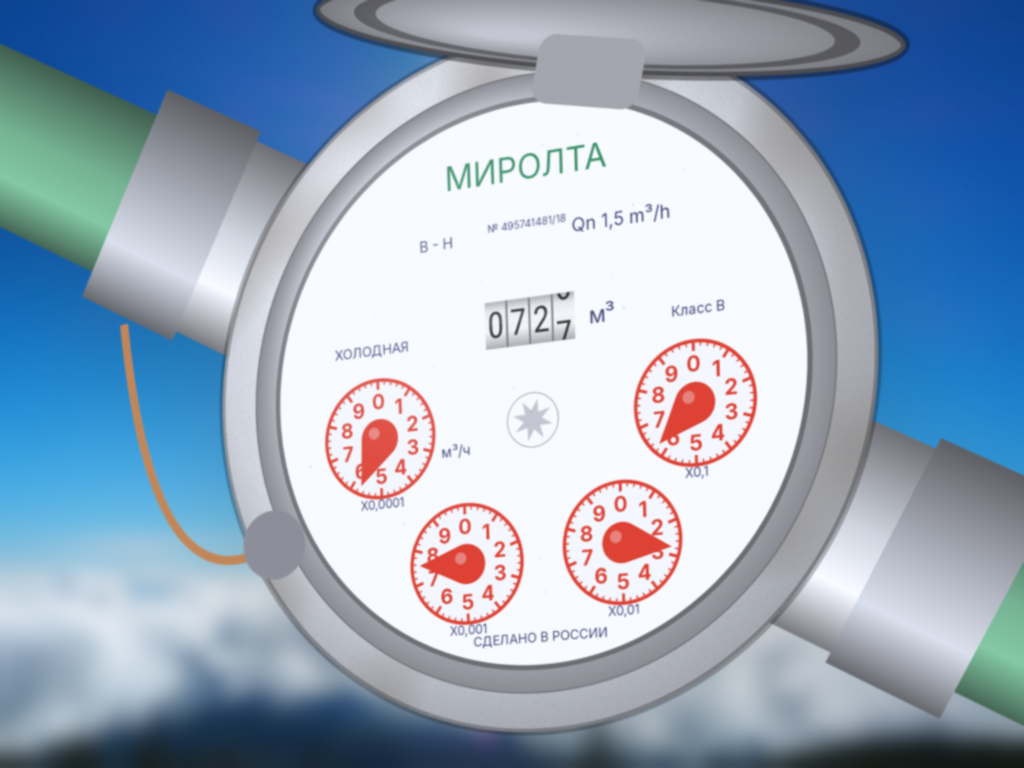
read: {"value": 726.6275, "unit": "m³"}
